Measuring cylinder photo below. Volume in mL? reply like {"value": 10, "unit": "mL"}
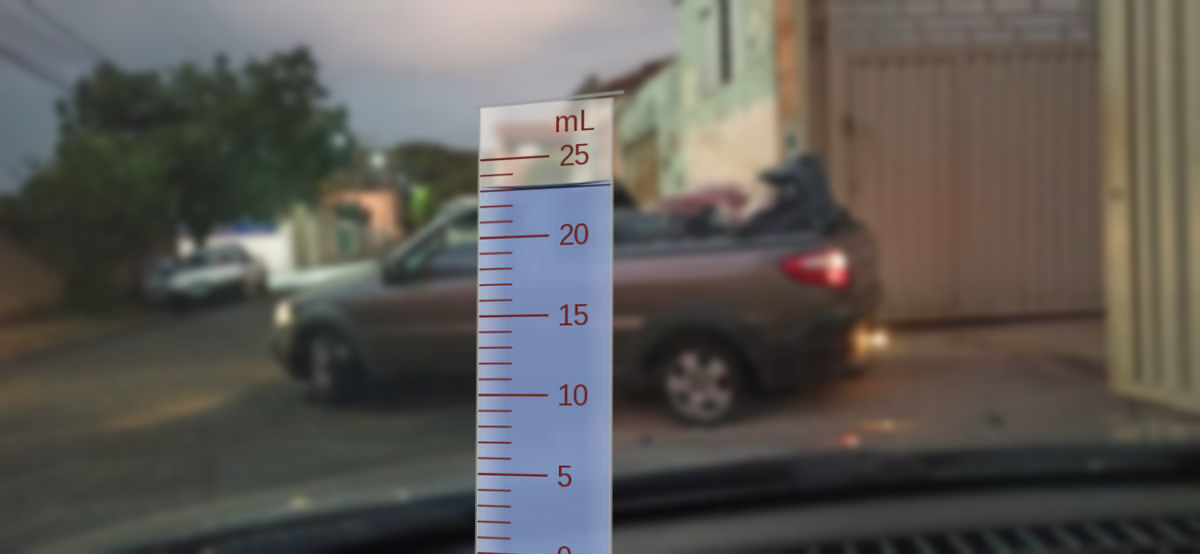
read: {"value": 23, "unit": "mL"}
